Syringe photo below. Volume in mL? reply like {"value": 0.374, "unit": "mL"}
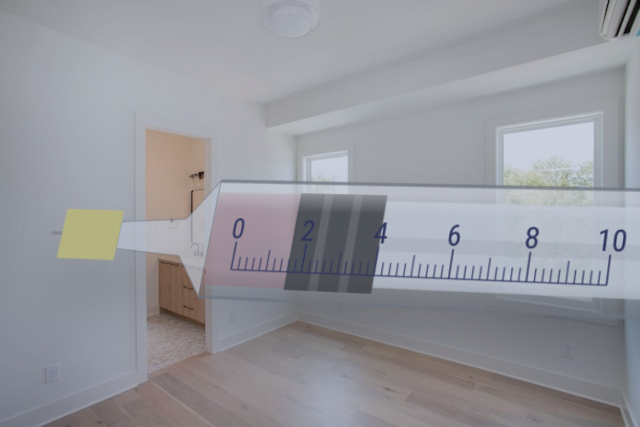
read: {"value": 1.6, "unit": "mL"}
